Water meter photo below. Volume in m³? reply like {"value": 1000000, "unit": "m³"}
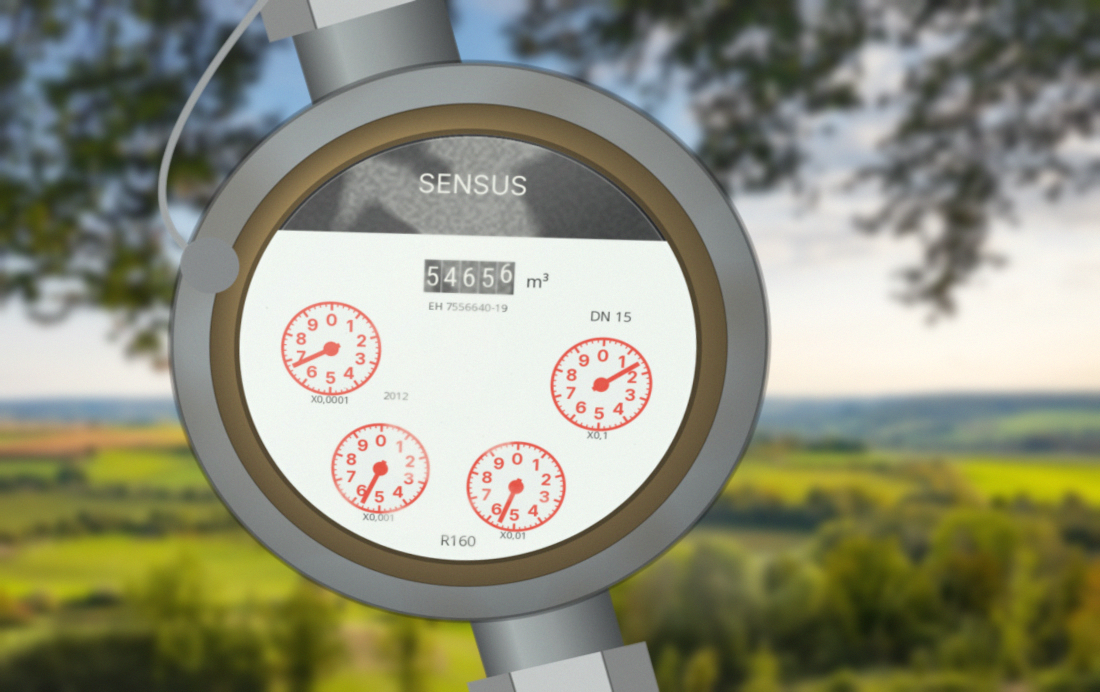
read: {"value": 54656.1556, "unit": "m³"}
